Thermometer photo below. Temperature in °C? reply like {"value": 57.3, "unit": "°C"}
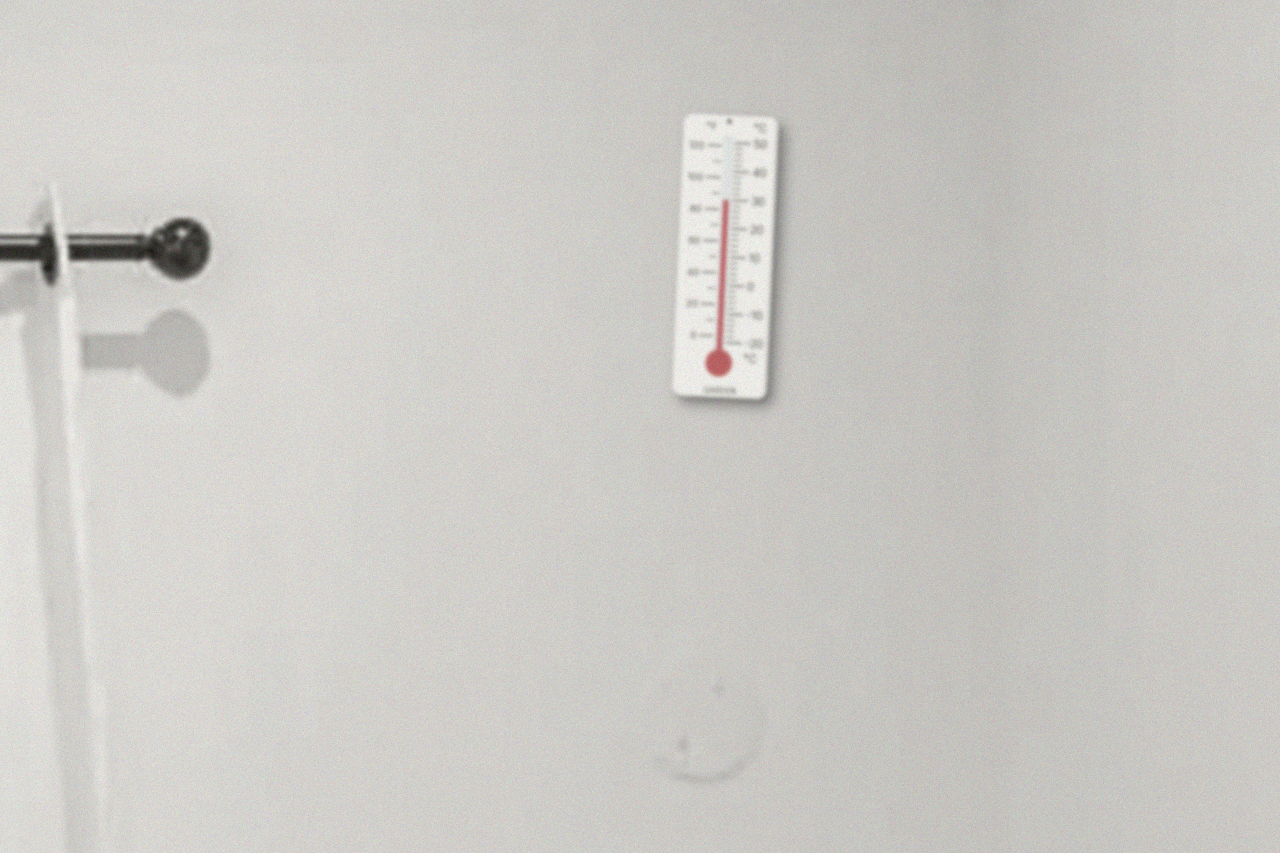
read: {"value": 30, "unit": "°C"}
